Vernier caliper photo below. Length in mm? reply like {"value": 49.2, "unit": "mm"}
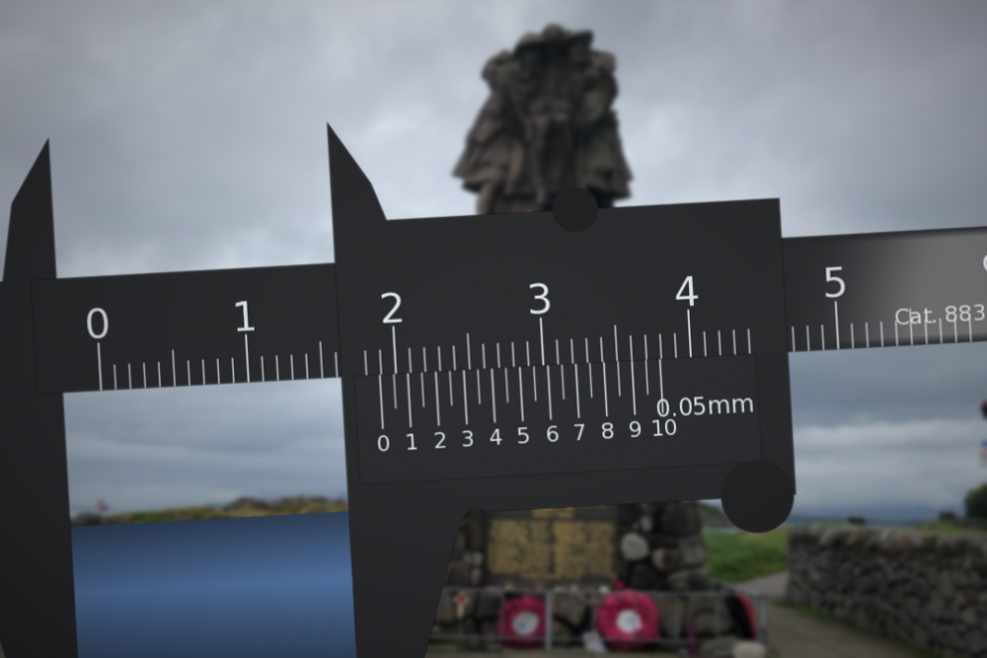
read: {"value": 18.9, "unit": "mm"}
